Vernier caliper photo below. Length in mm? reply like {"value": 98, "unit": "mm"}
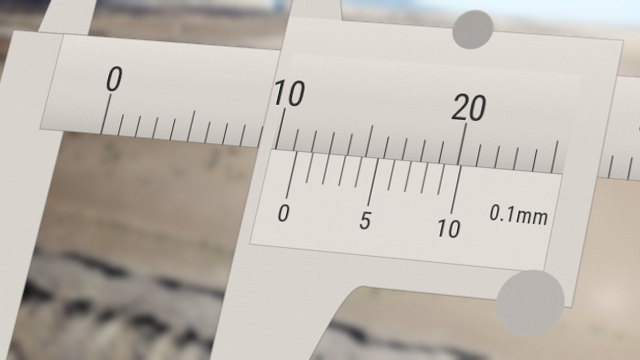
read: {"value": 11.2, "unit": "mm"}
